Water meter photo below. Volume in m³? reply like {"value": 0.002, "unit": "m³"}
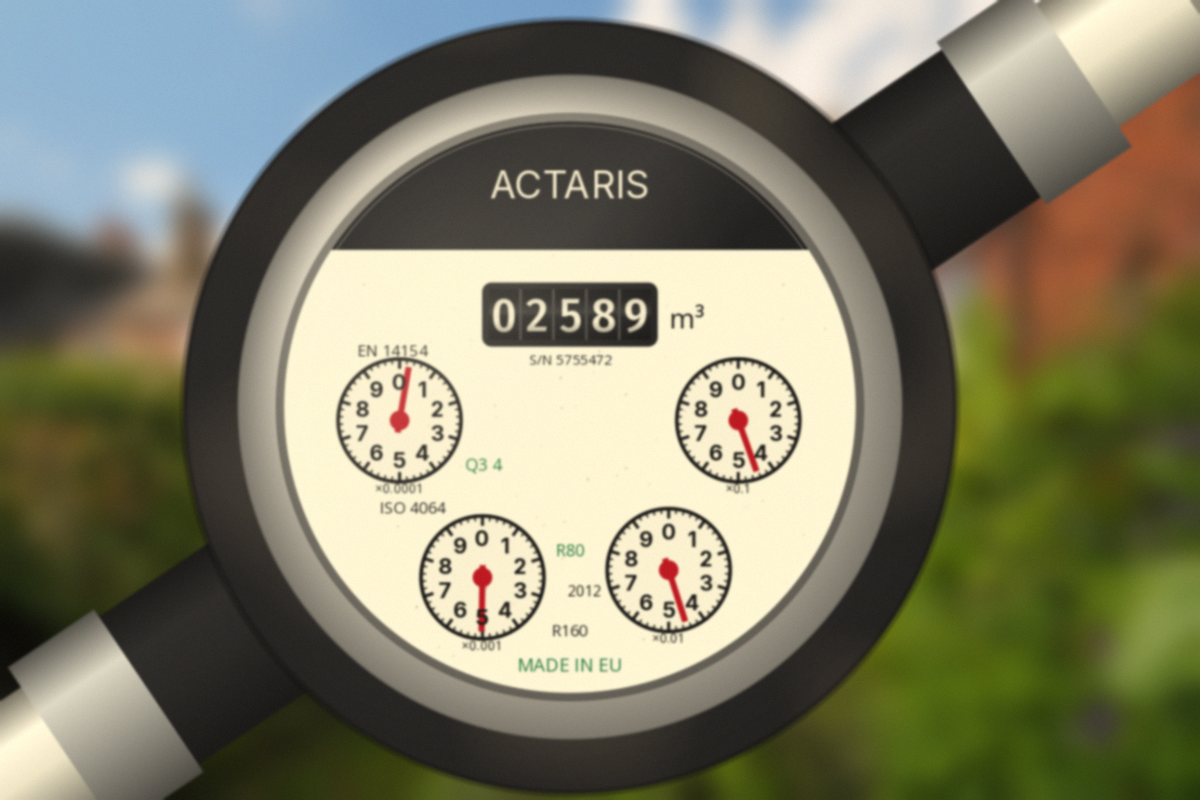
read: {"value": 2589.4450, "unit": "m³"}
